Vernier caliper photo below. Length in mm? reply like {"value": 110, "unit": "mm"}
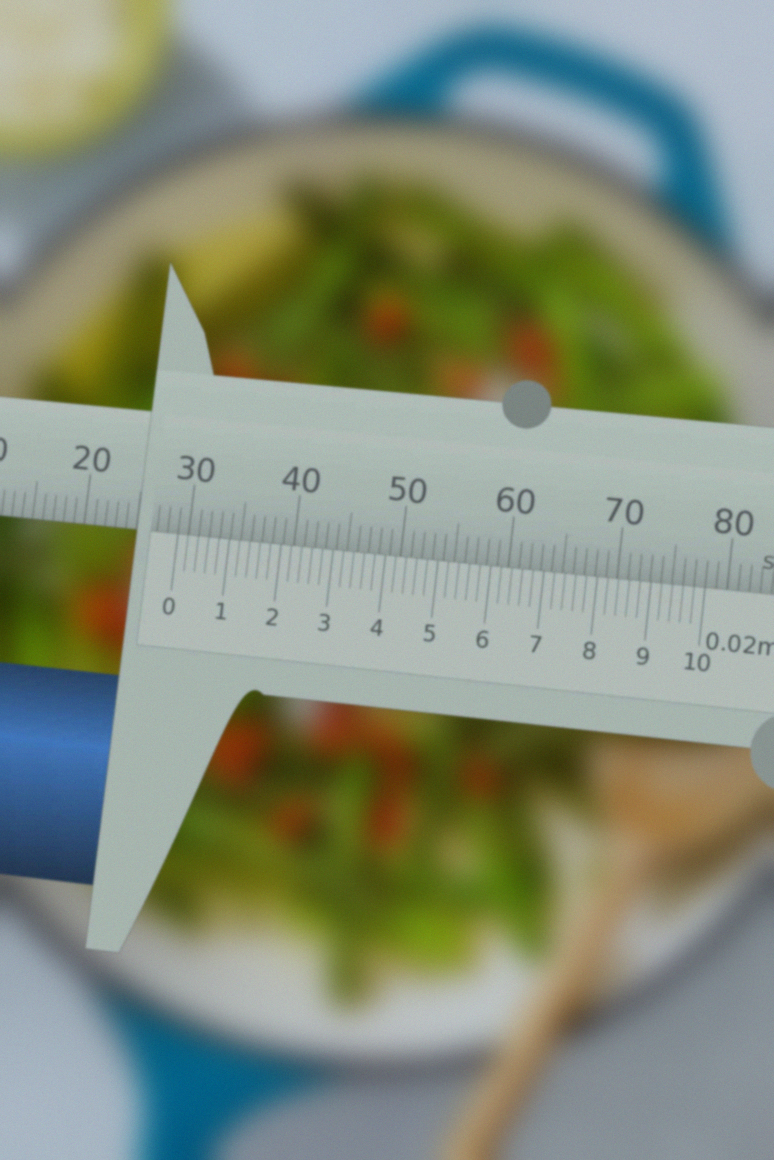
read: {"value": 29.0, "unit": "mm"}
